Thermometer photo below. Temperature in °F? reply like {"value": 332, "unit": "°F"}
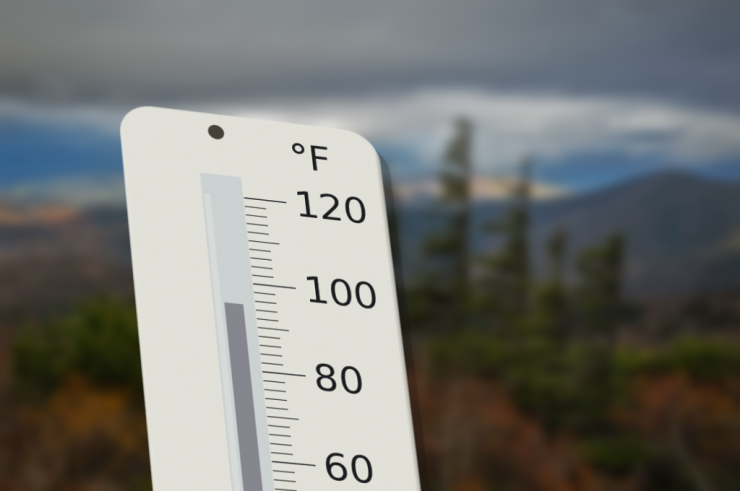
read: {"value": 95, "unit": "°F"}
